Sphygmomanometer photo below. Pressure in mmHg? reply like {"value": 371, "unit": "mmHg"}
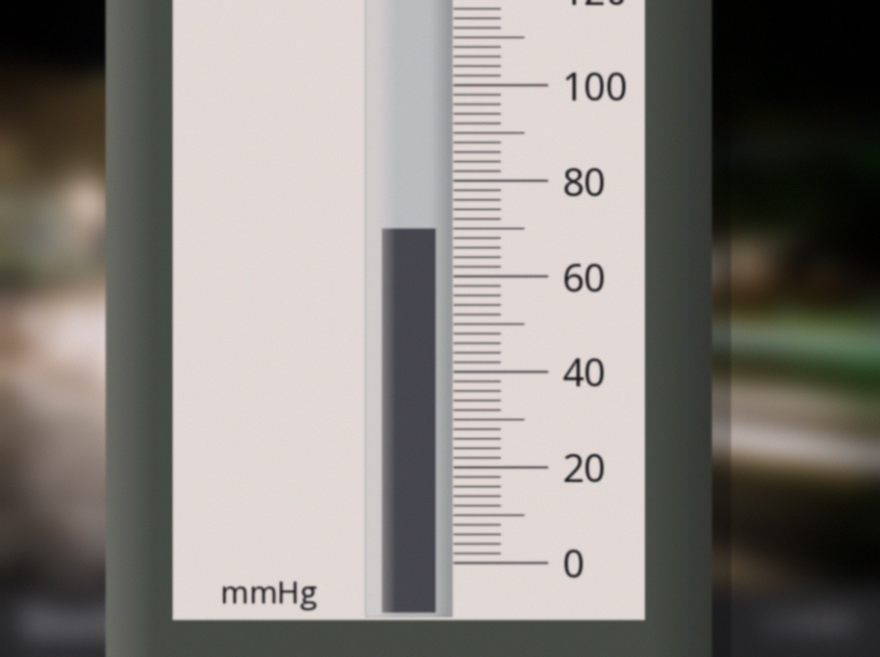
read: {"value": 70, "unit": "mmHg"}
